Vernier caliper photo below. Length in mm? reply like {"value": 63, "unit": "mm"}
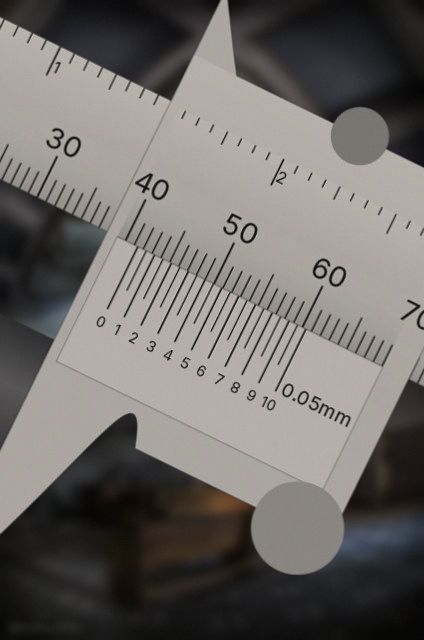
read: {"value": 41.4, "unit": "mm"}
